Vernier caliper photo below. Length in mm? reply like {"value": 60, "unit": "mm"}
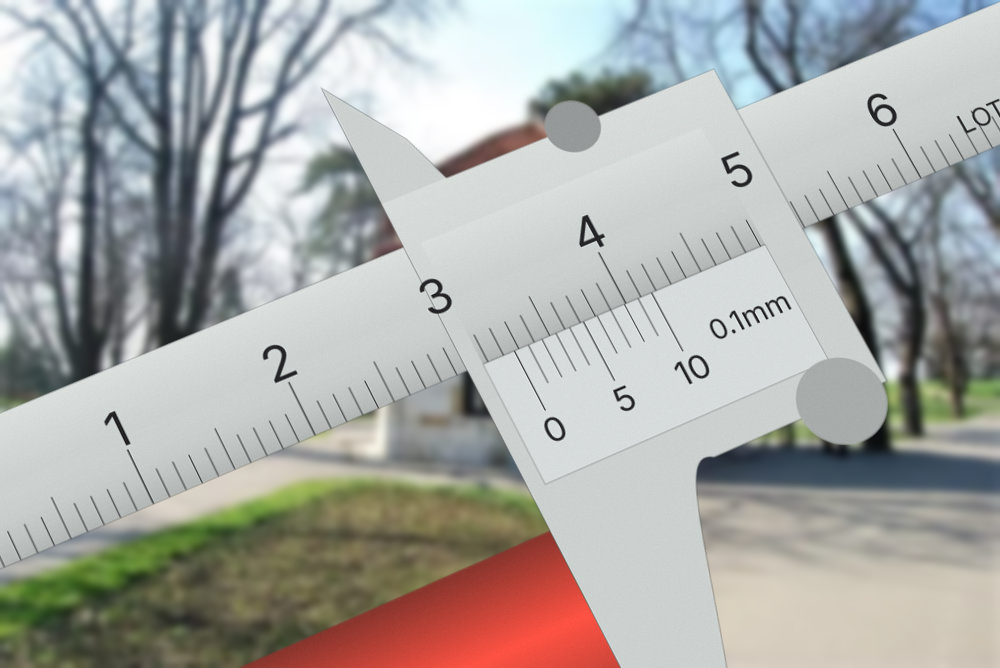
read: {"value": 32.7, "unit": "mm"}
